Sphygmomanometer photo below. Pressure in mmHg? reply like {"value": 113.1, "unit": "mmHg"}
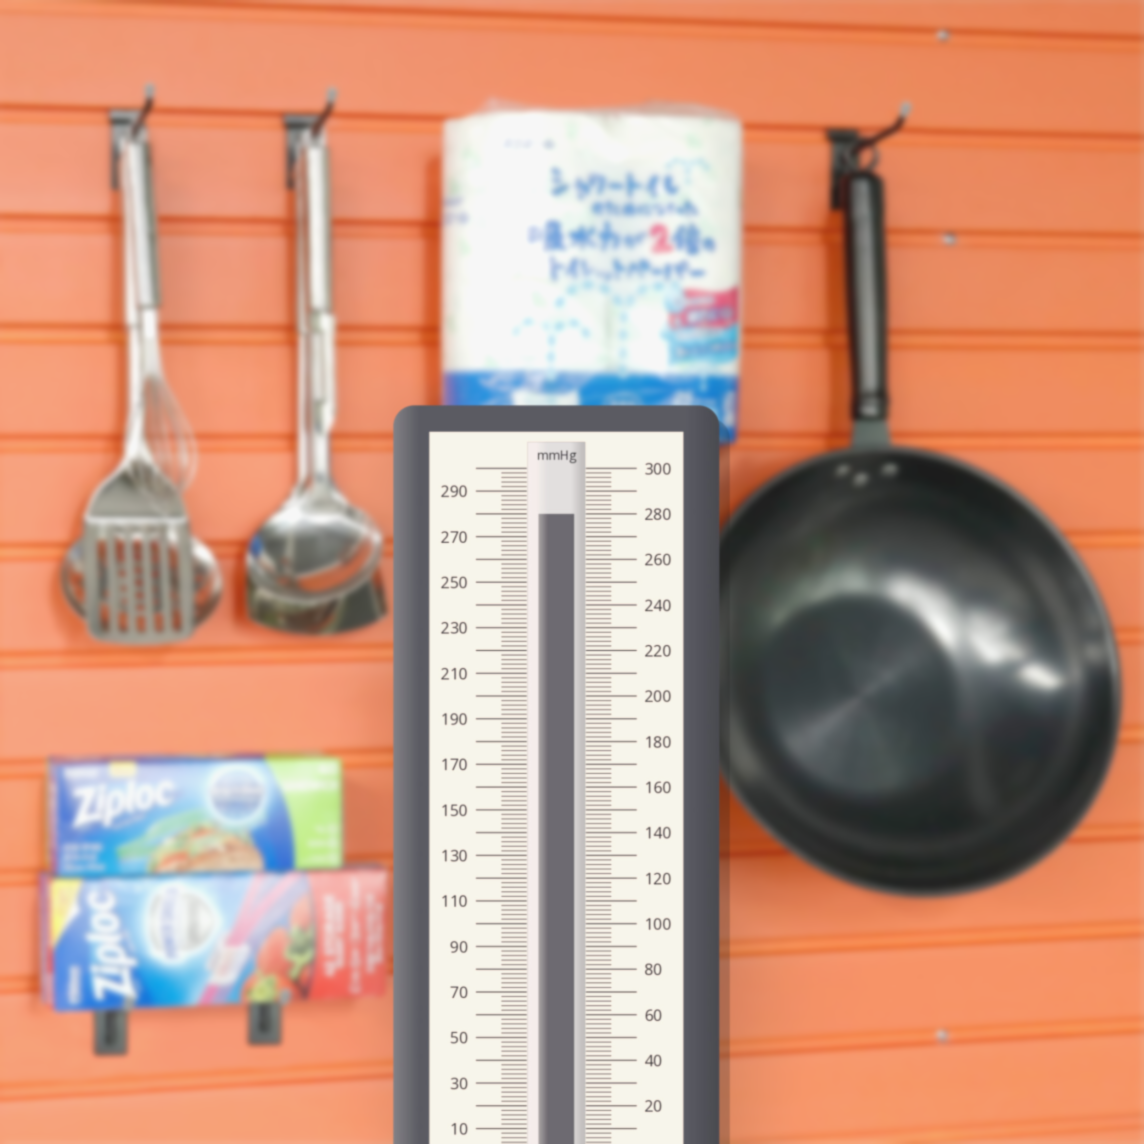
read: {"value": 280, "unit": "mmHg"}
